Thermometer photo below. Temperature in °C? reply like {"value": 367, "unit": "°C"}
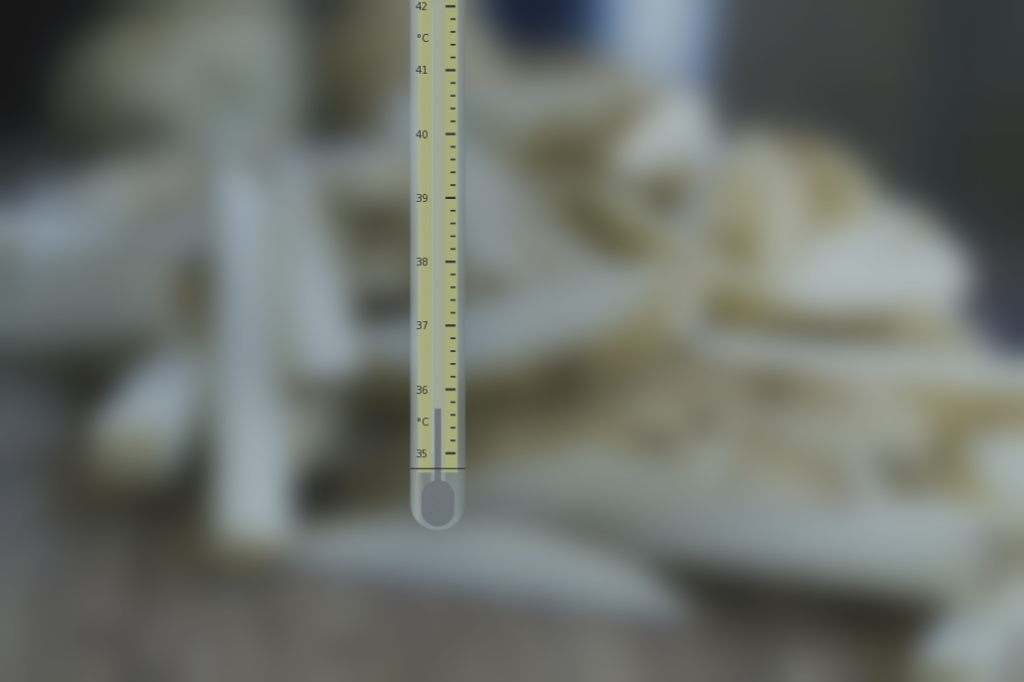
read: {"value": 35.7, "unit": "°C"}
